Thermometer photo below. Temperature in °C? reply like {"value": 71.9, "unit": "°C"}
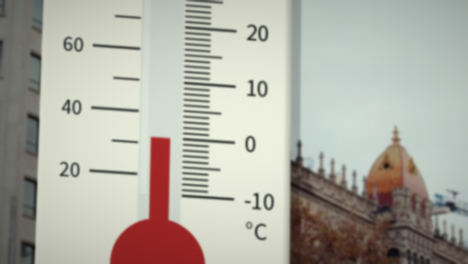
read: {"value": 0, "unit": "°C"}
